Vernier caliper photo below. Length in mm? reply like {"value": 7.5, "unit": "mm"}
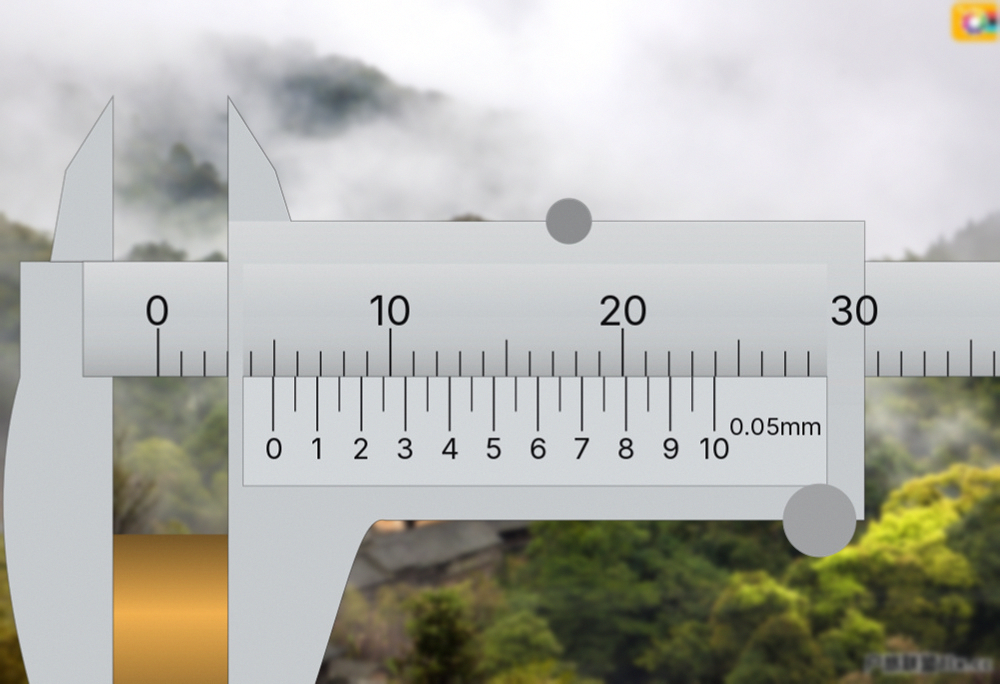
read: {"value": 4.95, "unit": "mm"}
